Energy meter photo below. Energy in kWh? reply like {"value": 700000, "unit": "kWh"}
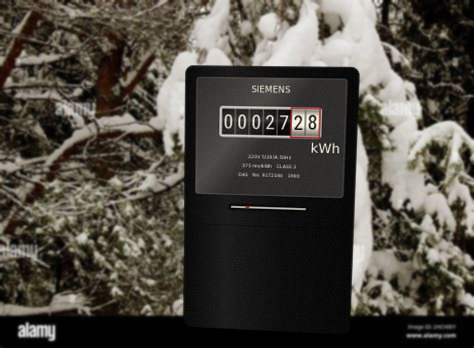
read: {"value": 27.28, "unit": "kWh"}
